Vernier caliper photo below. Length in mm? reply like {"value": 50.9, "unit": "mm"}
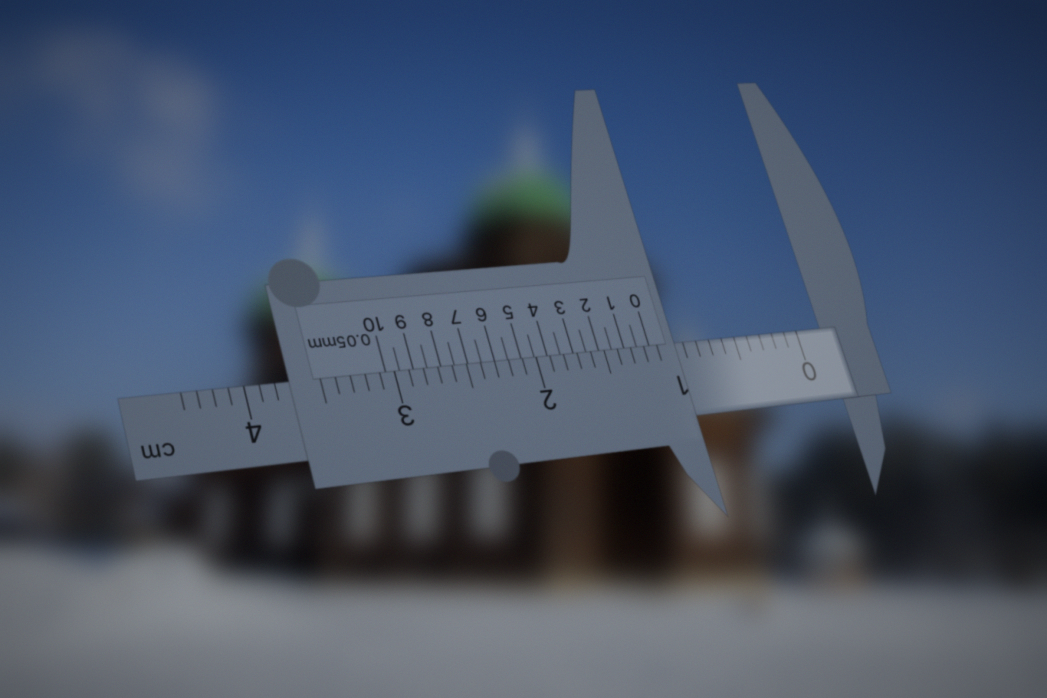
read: {"value": 11.6, "unit": "mm"}
